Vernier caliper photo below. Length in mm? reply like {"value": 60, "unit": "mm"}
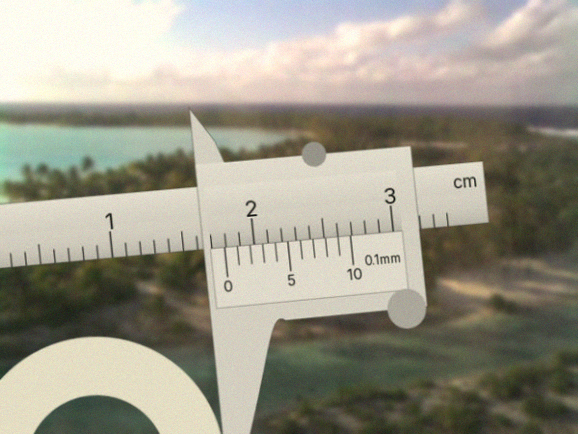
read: {"value": 17.9, "unit": "mm"}
